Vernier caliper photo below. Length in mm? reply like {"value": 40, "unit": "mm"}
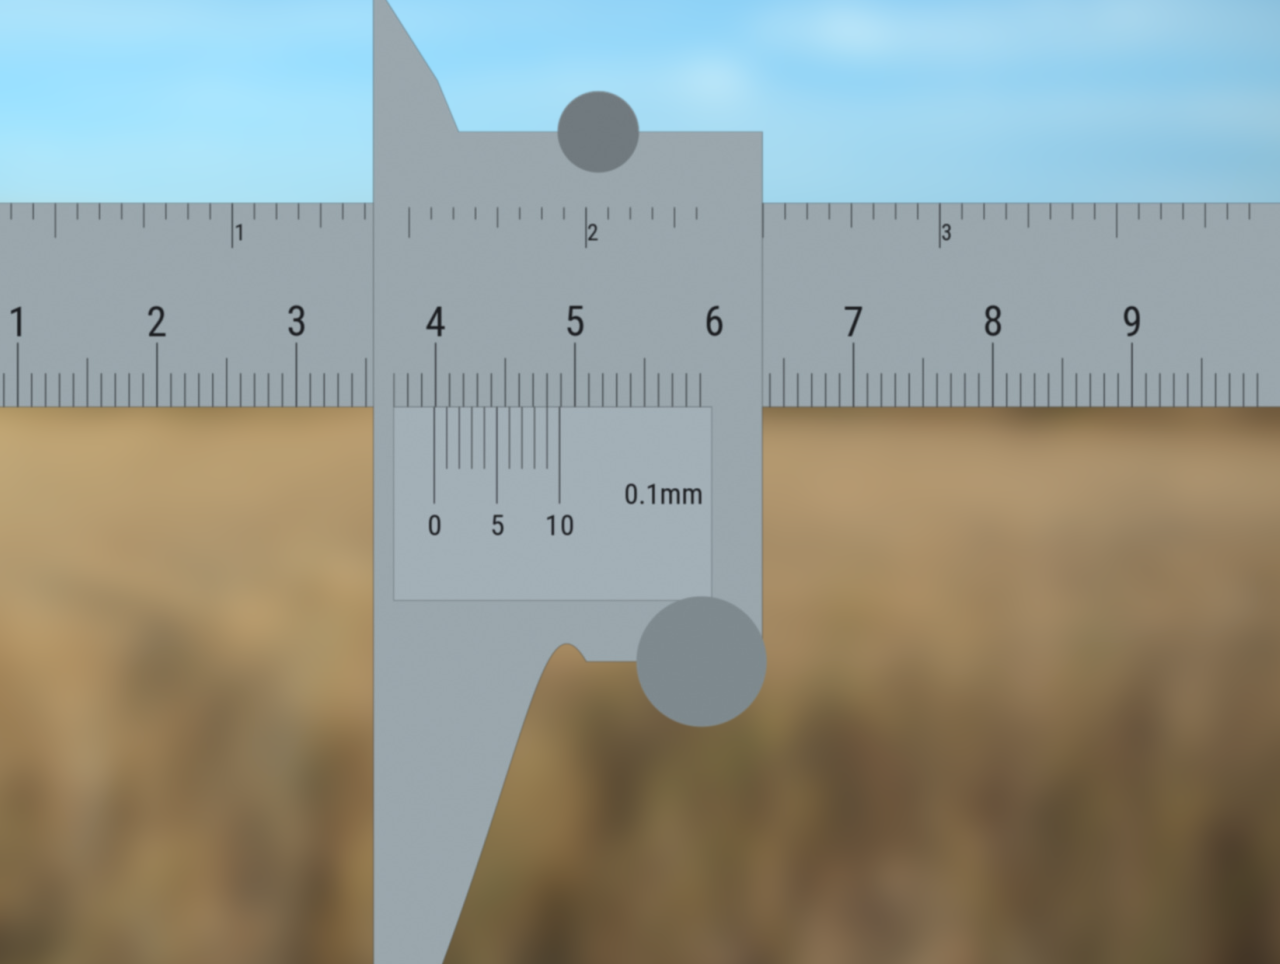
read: {"value": 39.9, "unit": "mm"}
